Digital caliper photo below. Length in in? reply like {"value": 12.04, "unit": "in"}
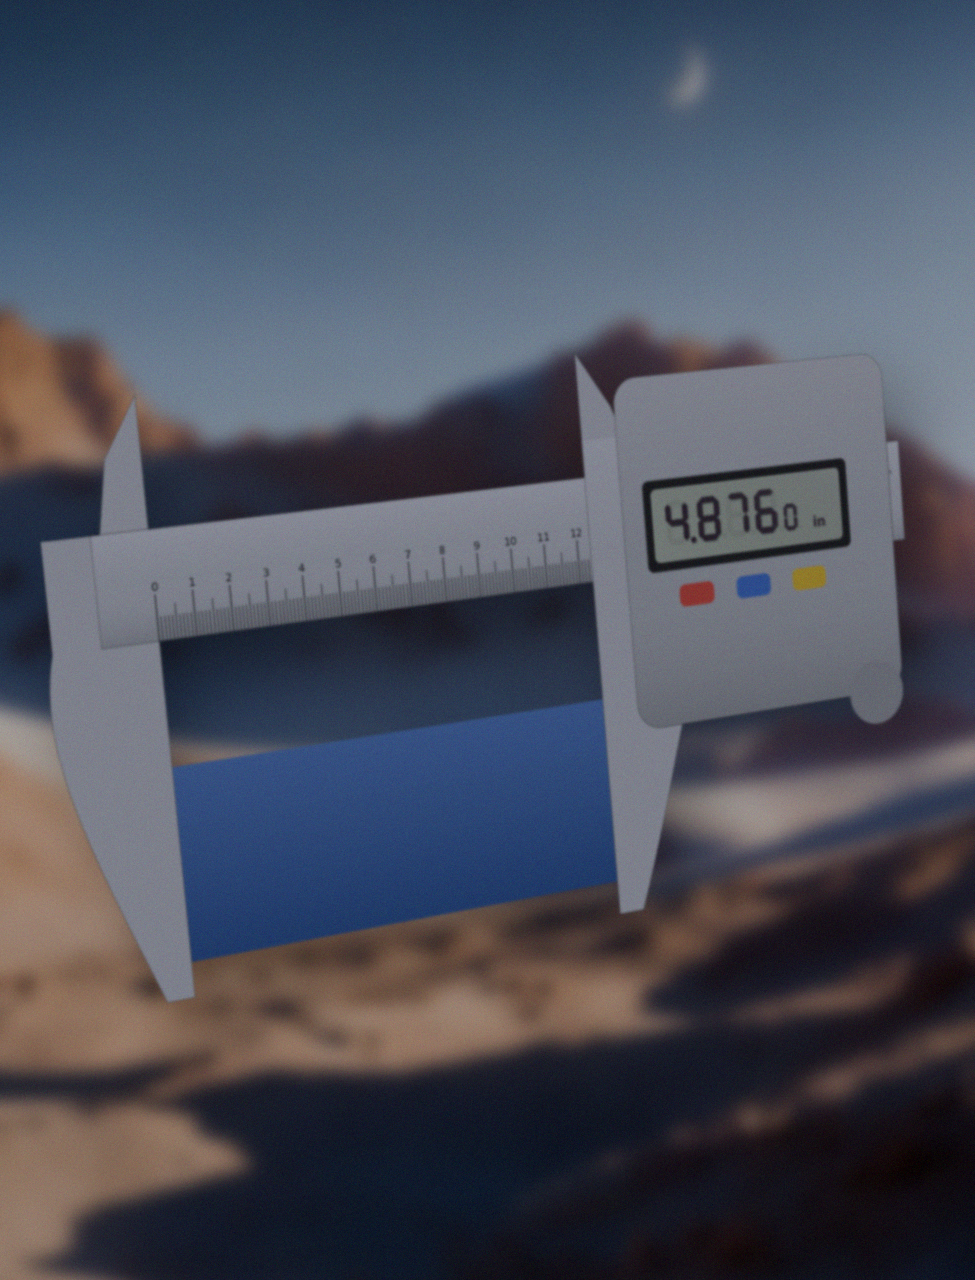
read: {"value": 4.8760, "unit": "in"}
